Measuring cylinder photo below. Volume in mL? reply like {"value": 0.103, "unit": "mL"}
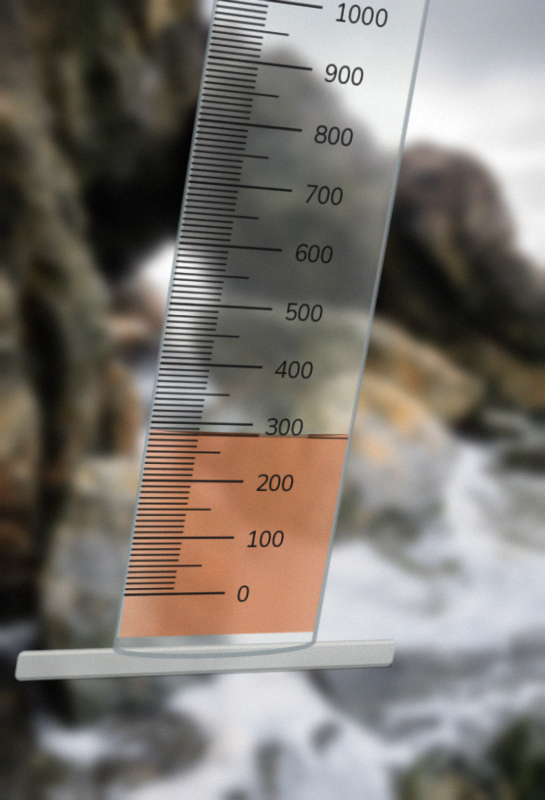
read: {"value": 280, "unit": "mL"}
